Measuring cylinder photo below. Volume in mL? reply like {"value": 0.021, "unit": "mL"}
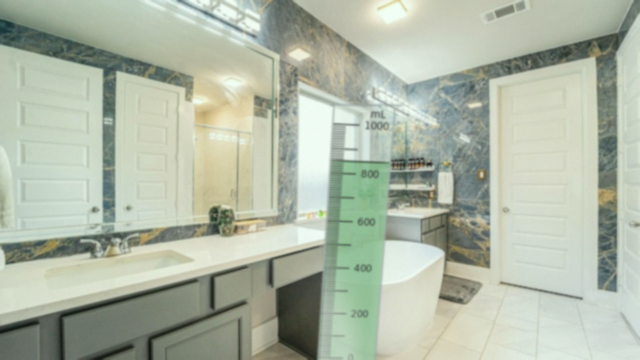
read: {"value": 850, "unit": "mL"}
